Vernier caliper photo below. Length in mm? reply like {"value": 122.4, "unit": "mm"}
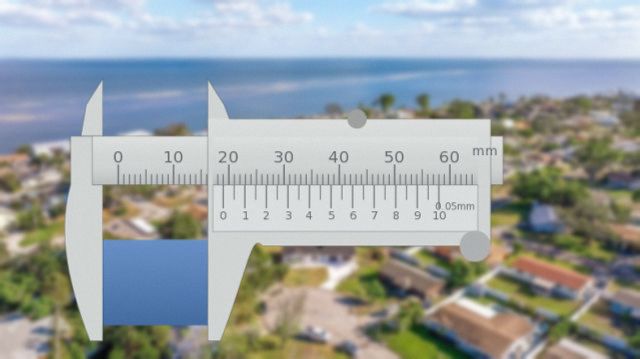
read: {"value": 19.0, "unit": "mm"}
